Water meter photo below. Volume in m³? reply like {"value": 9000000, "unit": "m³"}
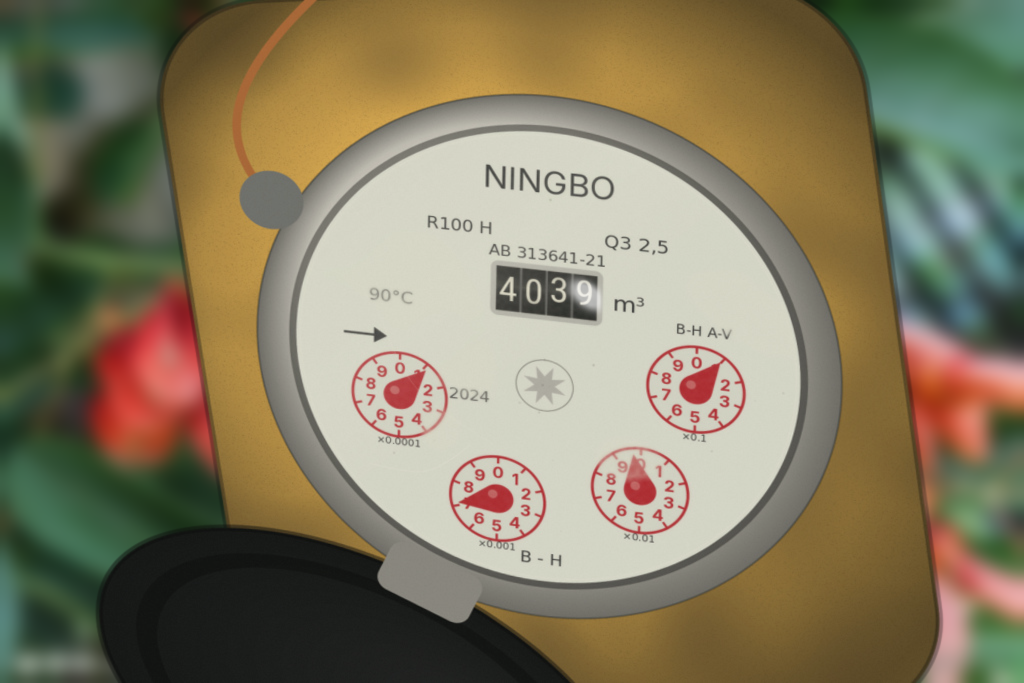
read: {"value": 4039.0971, "unit": "m³"}
